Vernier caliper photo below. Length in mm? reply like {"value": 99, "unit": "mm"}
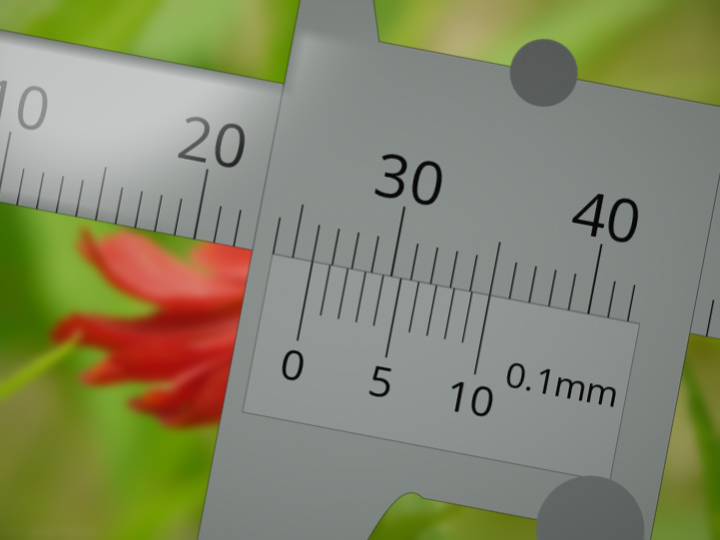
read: {"value": 26.0, "unit": "mm"}
